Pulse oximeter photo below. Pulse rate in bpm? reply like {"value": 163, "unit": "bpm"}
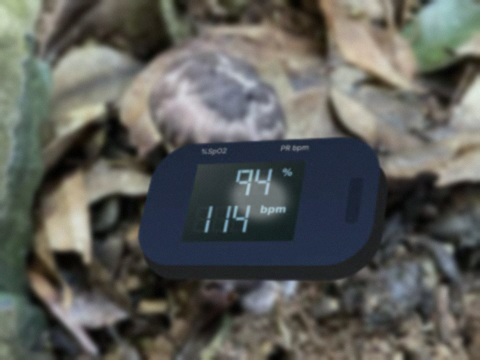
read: {"value": 114, "unit": "bpm"}
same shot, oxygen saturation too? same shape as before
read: {"value": 94, "unit": "%"}
